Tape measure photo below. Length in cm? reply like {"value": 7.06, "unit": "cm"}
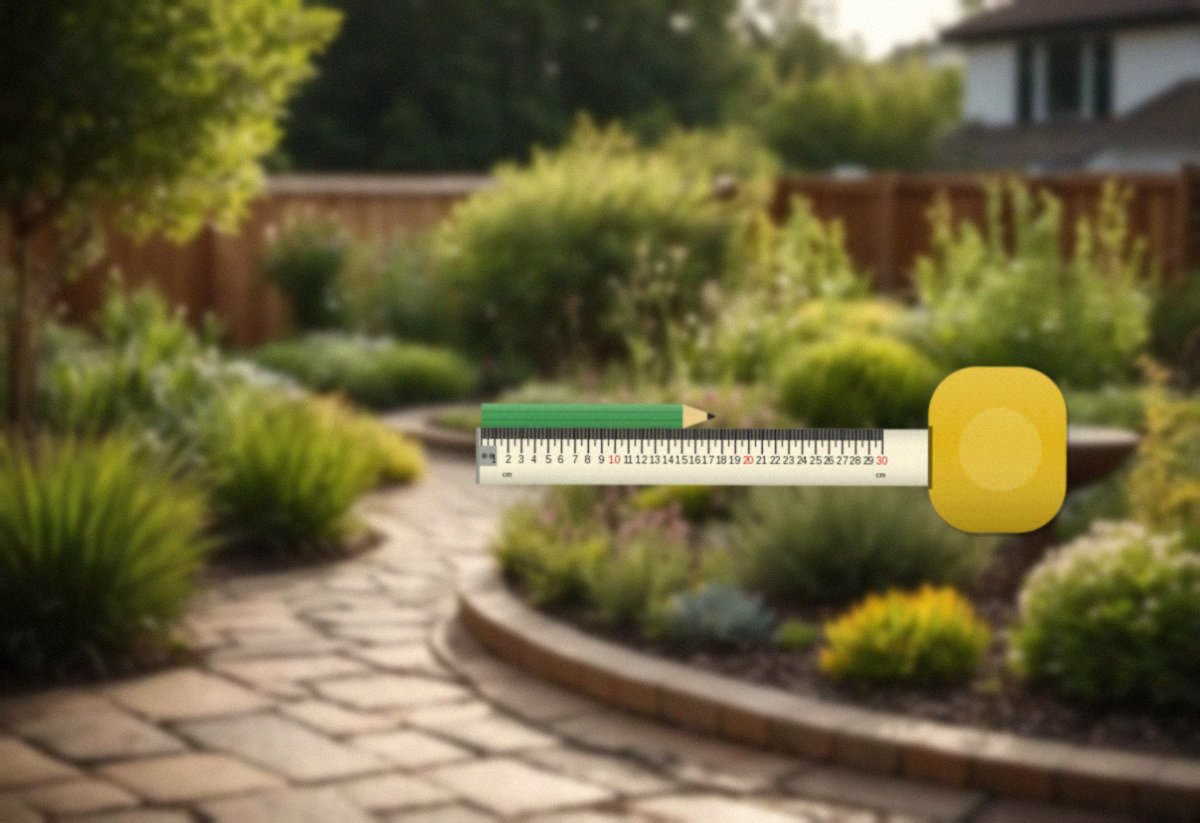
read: {"value": 17.5, "unit": "cm"}
